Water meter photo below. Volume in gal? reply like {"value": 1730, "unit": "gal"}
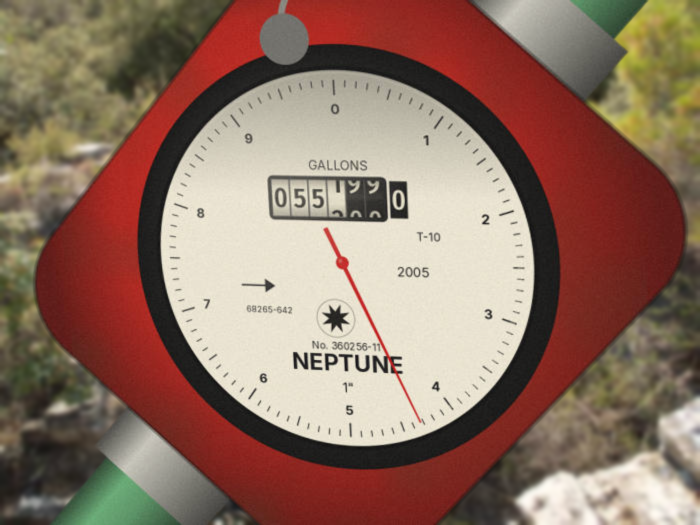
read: {"value": 551994.3, "unit": "gal"}
